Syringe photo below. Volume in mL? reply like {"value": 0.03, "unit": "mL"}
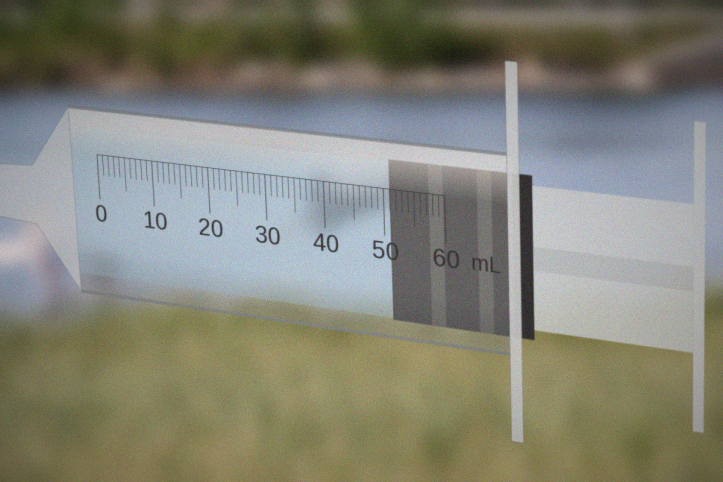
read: {"value": 51, "unit": "mL"}
